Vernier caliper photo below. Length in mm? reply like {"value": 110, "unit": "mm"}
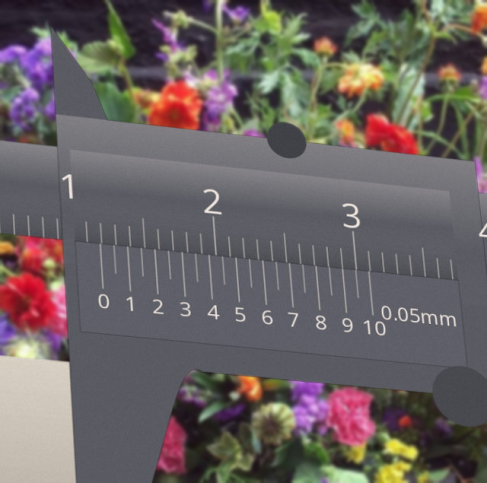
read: {"value": 11.9, "unit": "mm"}
